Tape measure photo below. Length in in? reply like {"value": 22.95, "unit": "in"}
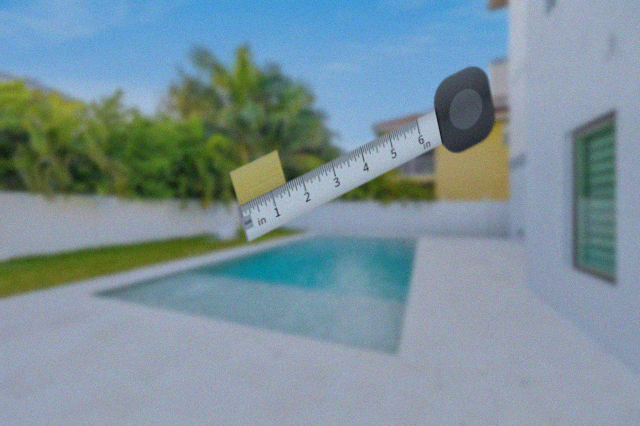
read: {"value": 1.5, "unit": "in"}
